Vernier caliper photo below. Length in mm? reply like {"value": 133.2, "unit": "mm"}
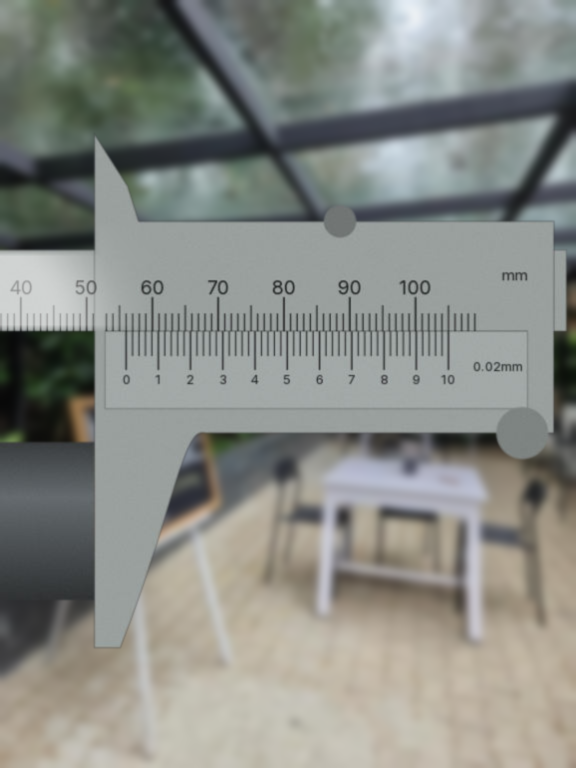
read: {"value": 56.0, "unit": "mm"}
